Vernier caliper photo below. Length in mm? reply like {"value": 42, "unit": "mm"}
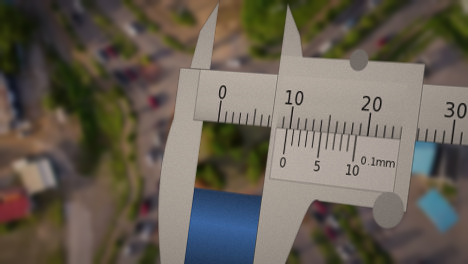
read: {"value": 9.6, "unit": "mm"}
